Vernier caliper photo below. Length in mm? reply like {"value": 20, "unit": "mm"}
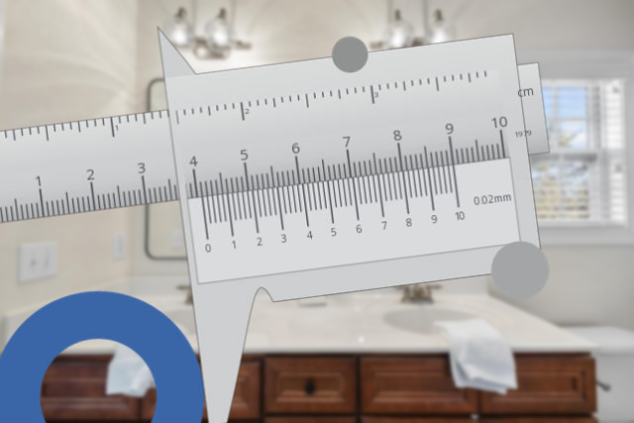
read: {"value": 41.0, "unit": "mm"}
